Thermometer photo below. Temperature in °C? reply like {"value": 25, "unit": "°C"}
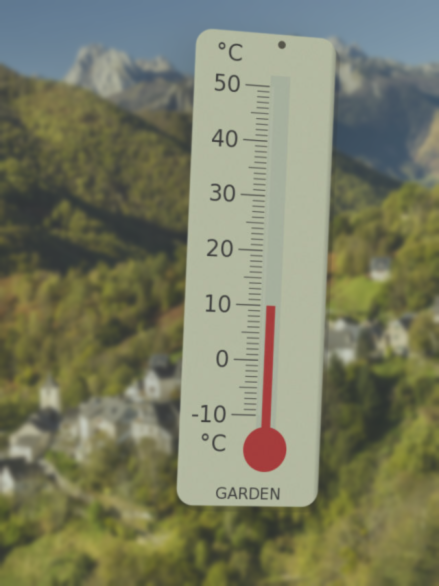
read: {"value": 10, "unit": "°C"}
